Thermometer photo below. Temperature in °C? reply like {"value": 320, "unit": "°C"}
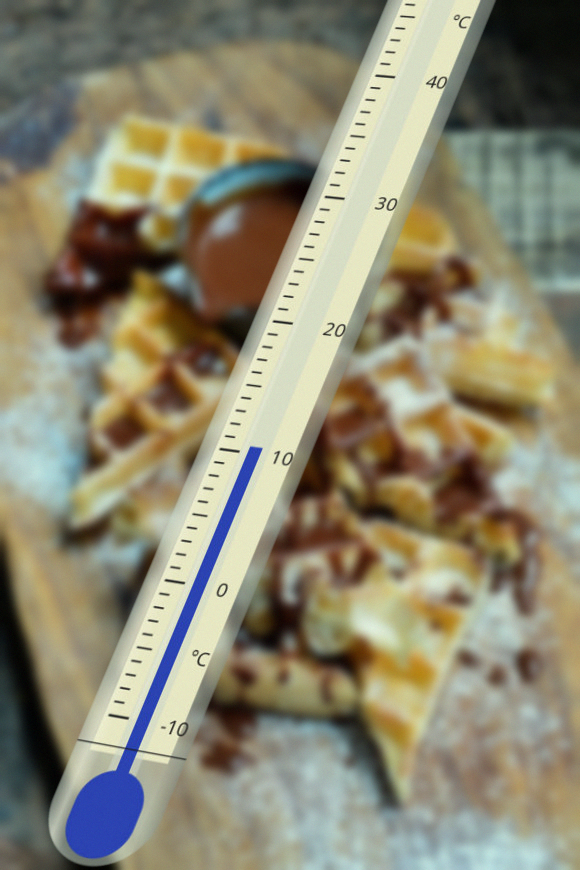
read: {"value": 10.5, "unit": "°C"}
